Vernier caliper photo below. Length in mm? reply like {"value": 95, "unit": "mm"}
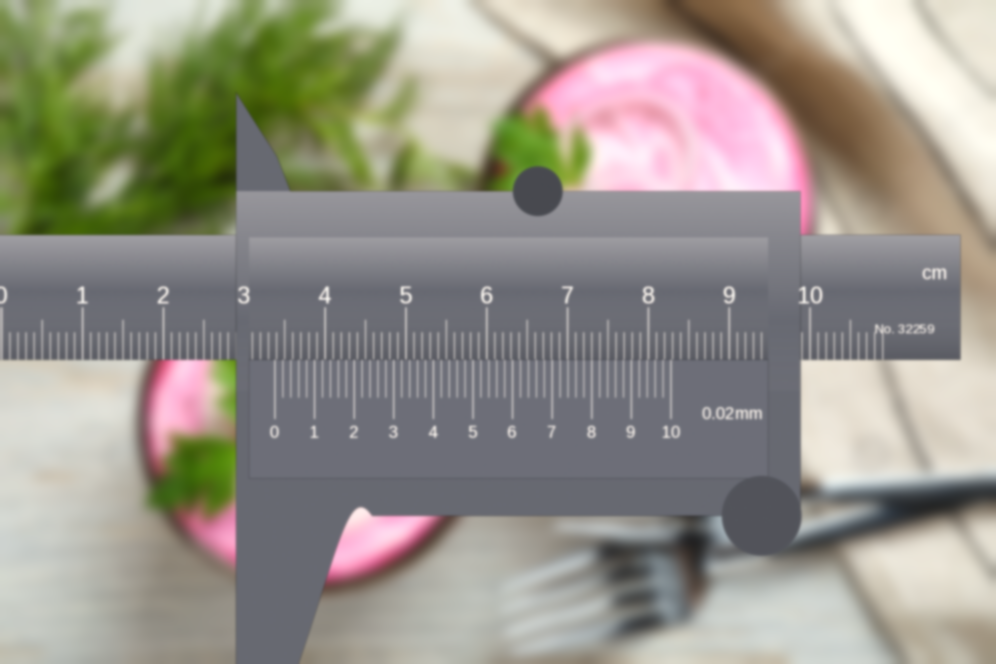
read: {"value": 33.8, "unit": "mm"}
